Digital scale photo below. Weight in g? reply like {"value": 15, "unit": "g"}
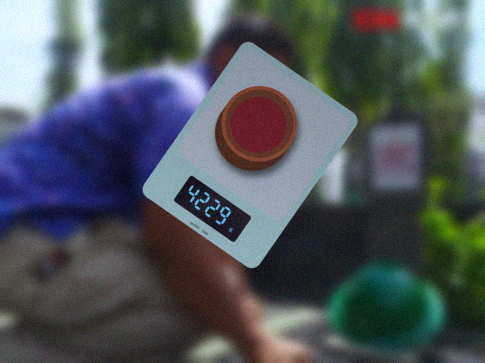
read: {"value": 4229, "unit": "g"}
